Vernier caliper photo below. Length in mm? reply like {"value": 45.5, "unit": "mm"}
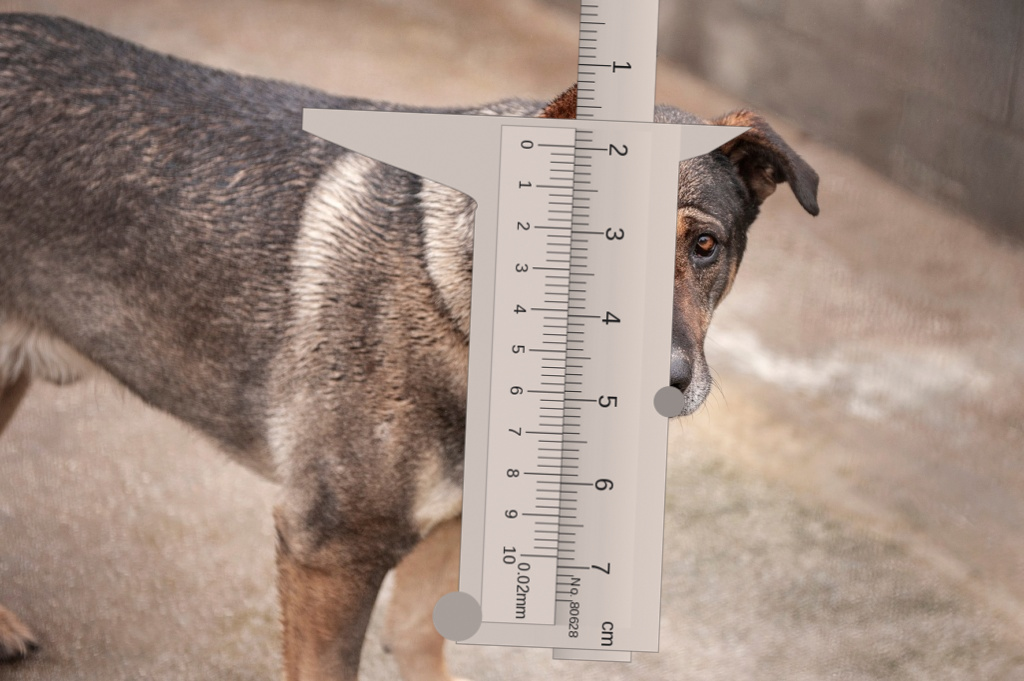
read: {"value": 19.8, "unit": "mm"}
